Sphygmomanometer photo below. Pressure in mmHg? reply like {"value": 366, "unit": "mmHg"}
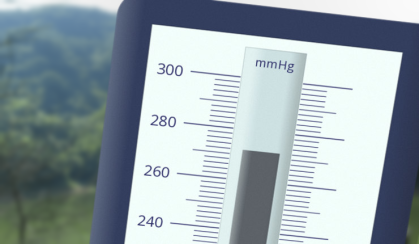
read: {"value": 272, "unit": "mmHg"}
